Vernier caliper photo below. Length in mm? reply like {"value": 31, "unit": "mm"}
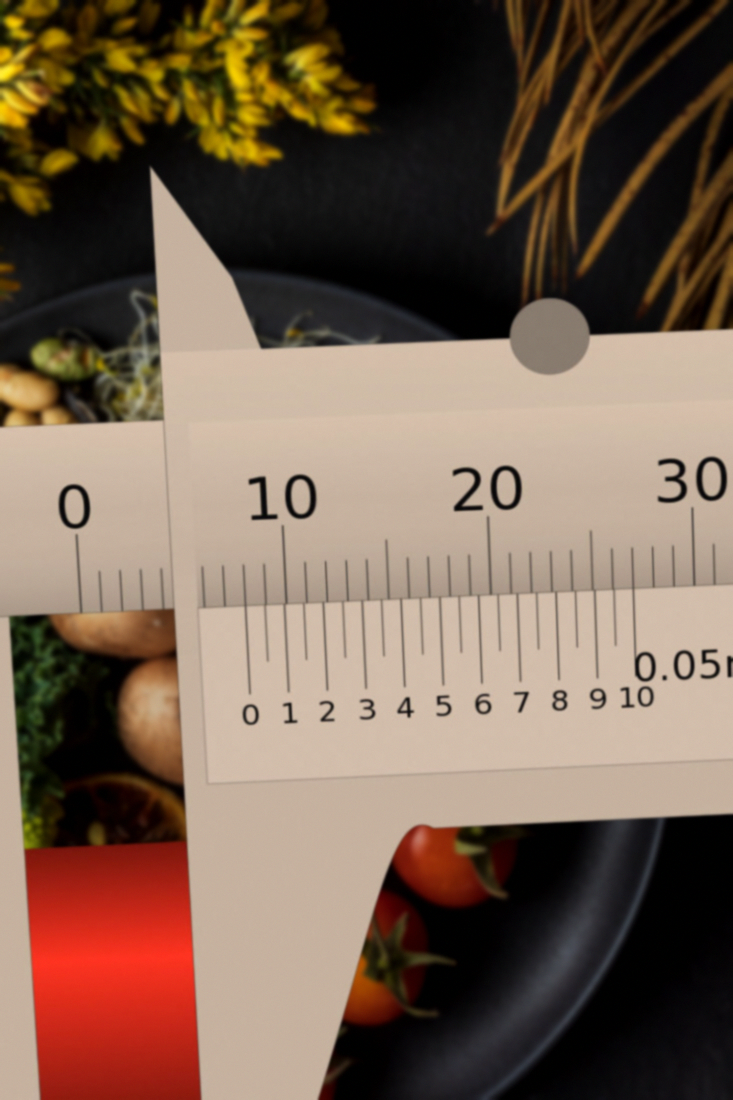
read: {"value": 8.0, "unit": "mm"}
